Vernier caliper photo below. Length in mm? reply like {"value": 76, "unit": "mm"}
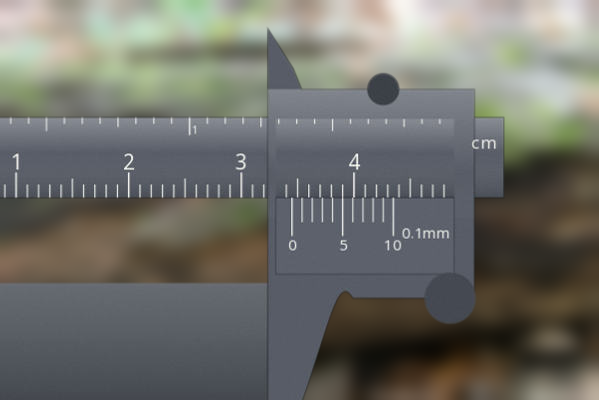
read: {"value": 34.5, "unit": "mm"}
